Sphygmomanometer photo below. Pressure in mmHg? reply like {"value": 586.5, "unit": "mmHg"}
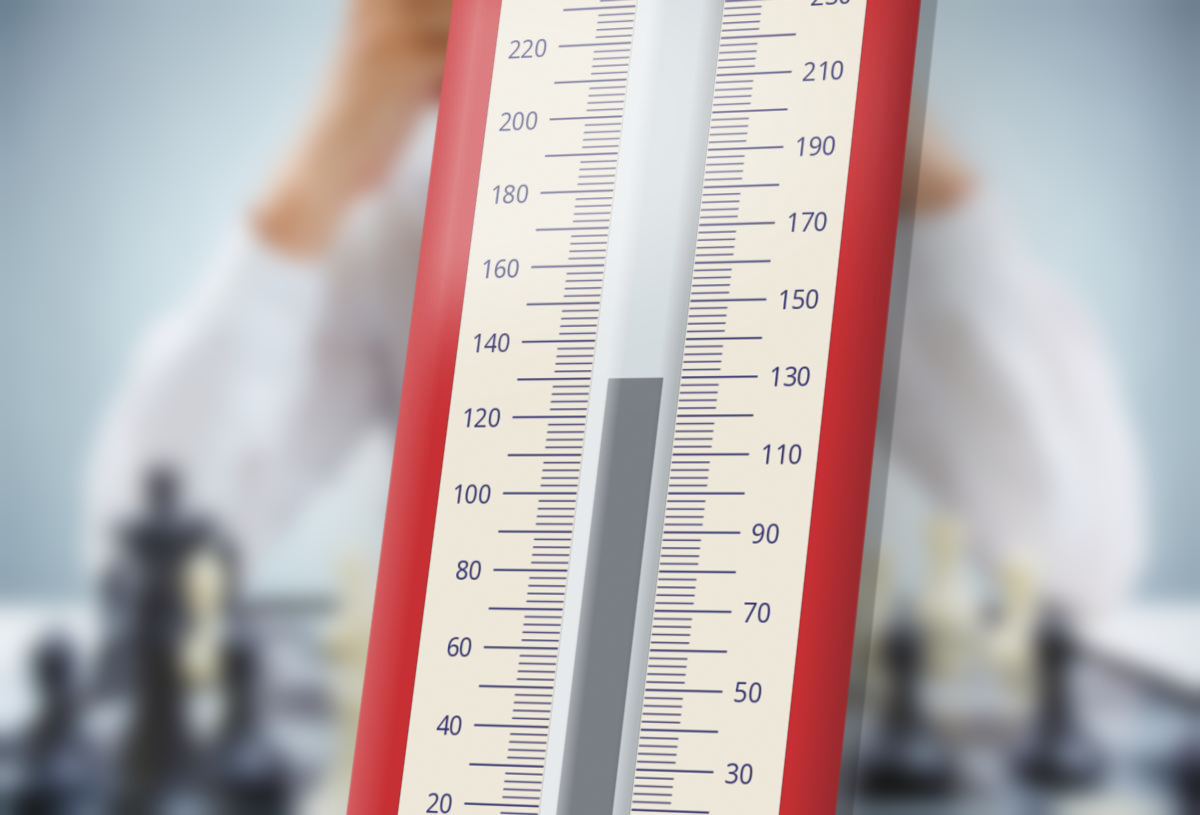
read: {"value": 130, "unit": "mmHg"}
